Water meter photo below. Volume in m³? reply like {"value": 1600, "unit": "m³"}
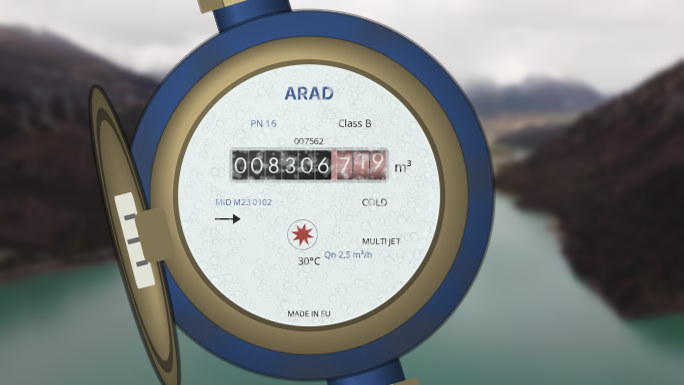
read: {"value": 8306.719, "unit": "m³"}
